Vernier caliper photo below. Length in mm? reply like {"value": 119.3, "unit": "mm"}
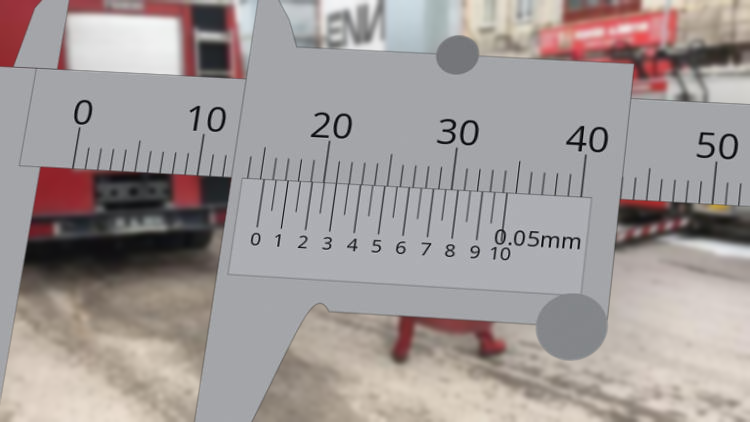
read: {"value": 15.3, "unit": "mm"}
